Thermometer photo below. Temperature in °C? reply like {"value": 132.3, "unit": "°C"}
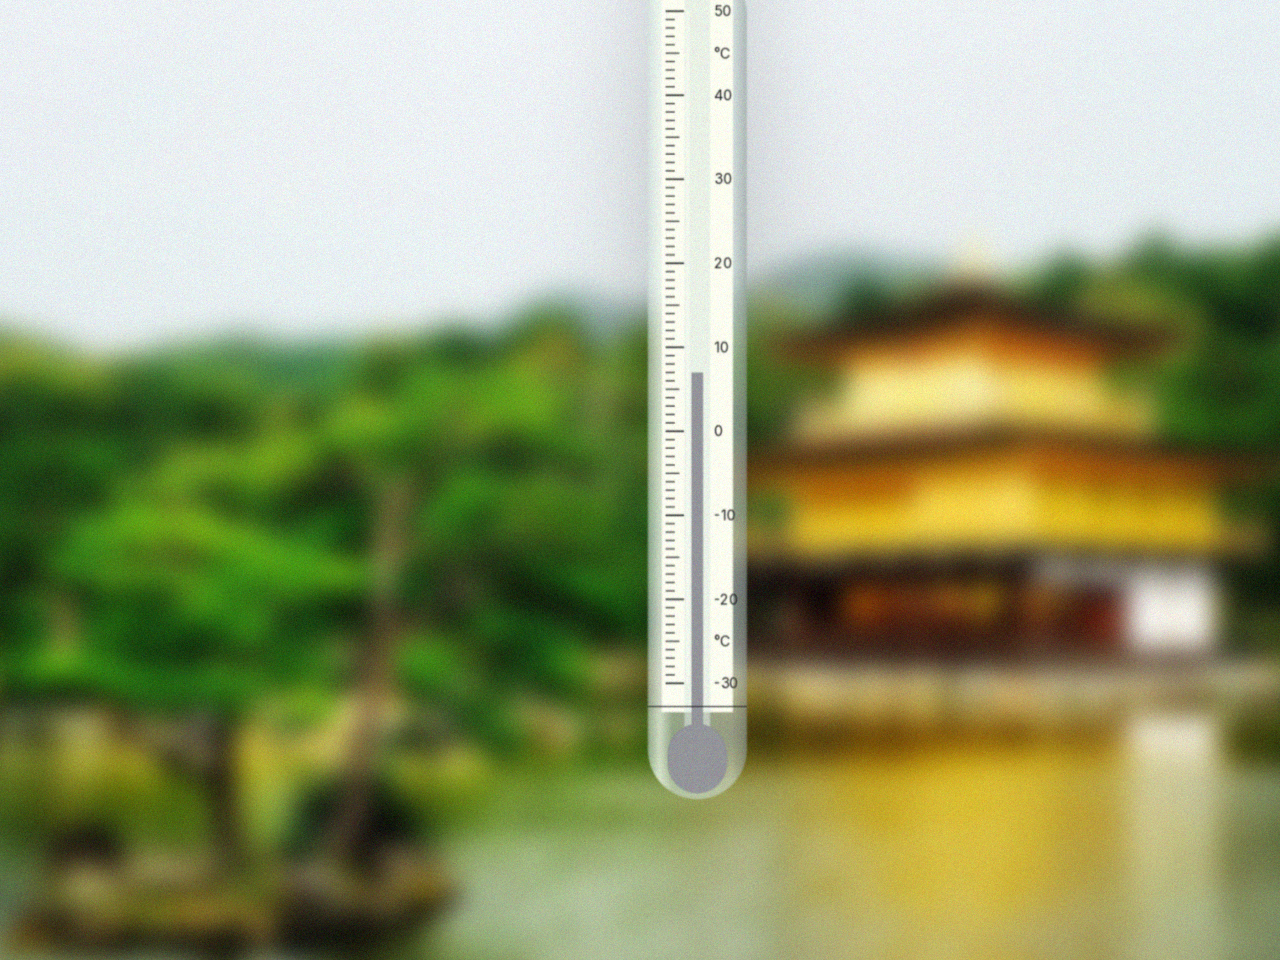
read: {"value": 7, "unit": "°C"}
